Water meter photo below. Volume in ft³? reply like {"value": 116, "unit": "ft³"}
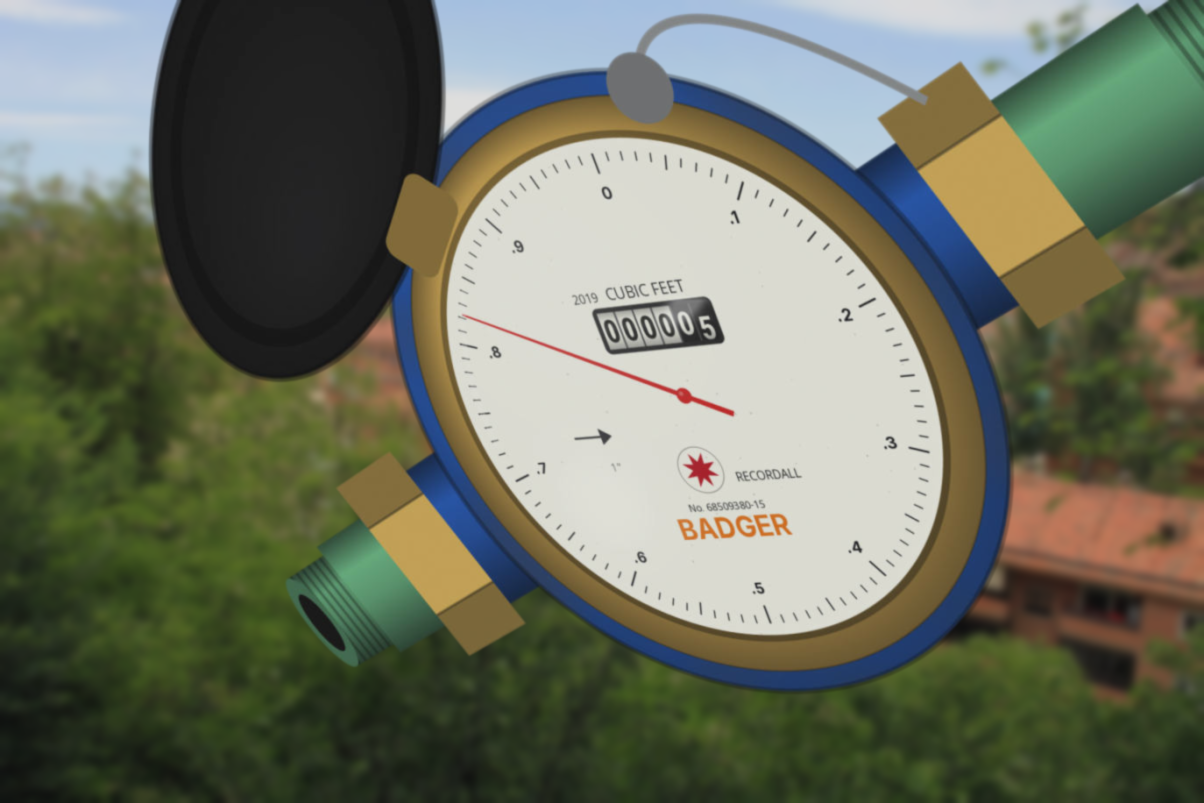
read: {"value": 4.82, "unit": "ft³"}
